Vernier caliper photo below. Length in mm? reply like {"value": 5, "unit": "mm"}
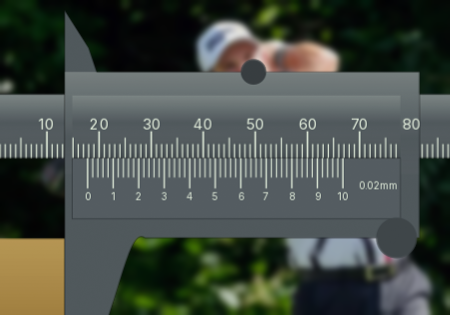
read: {"value": 17.8, "unit": "mm"}
